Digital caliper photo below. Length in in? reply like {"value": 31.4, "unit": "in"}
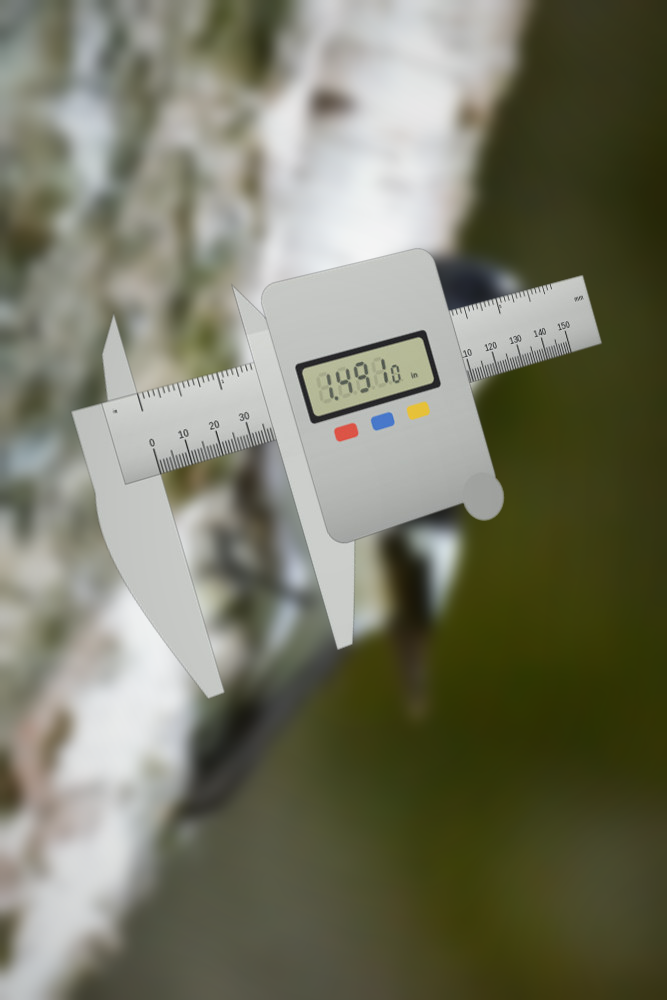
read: {"value": 1.4910, "unit": "in"}
